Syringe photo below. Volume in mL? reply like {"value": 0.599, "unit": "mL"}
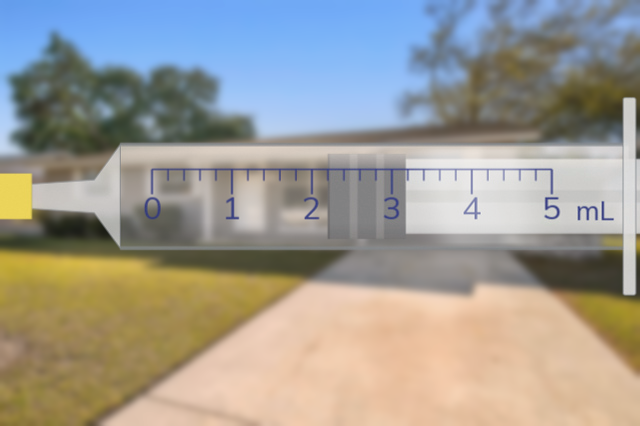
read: {"value": 2.2, "unit": "mL"}
